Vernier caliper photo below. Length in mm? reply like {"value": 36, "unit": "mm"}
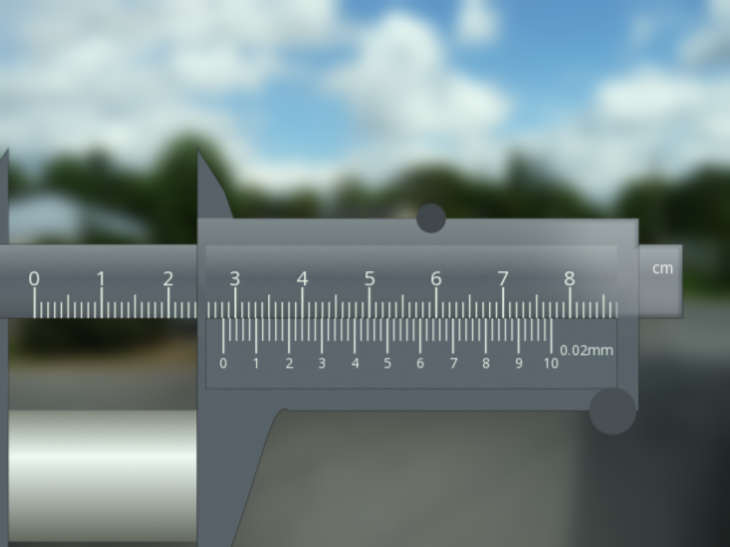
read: {"value": 28.2, "unit": "mm"}
